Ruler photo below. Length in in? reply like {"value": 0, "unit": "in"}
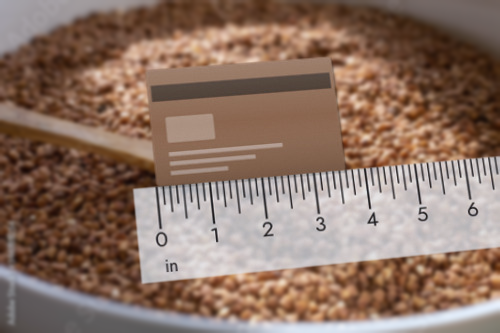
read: {"value": 3.625, "unit": "in"}
